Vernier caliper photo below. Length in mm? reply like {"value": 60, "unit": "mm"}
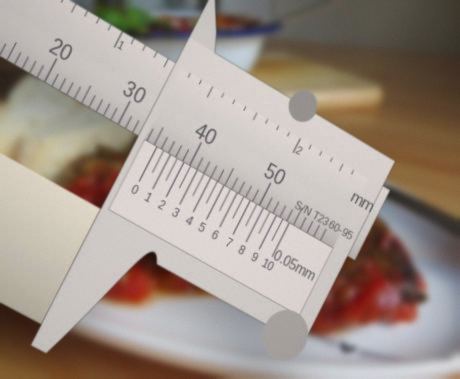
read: {"value": 35.4, "unit": "mm"}
